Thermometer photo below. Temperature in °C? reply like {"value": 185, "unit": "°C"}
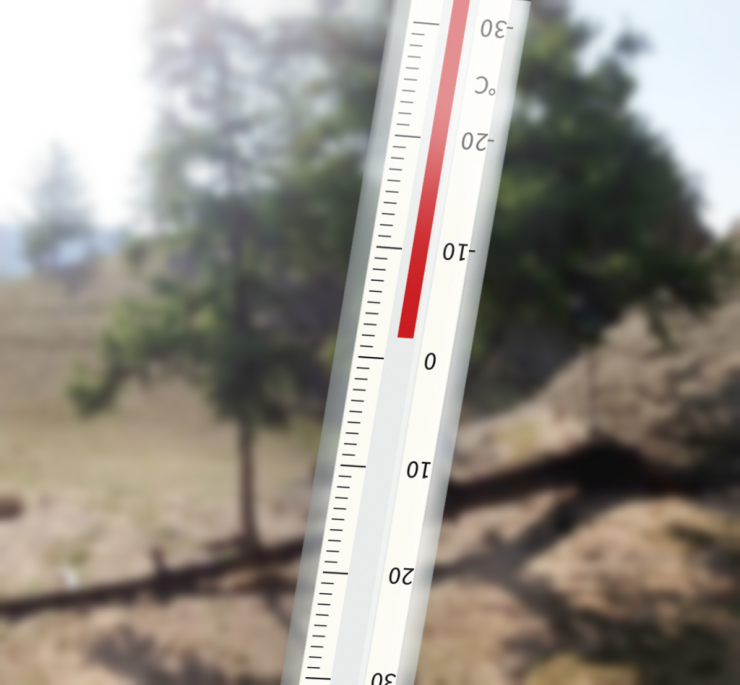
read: {"value": -2, "unit": "°C"}
